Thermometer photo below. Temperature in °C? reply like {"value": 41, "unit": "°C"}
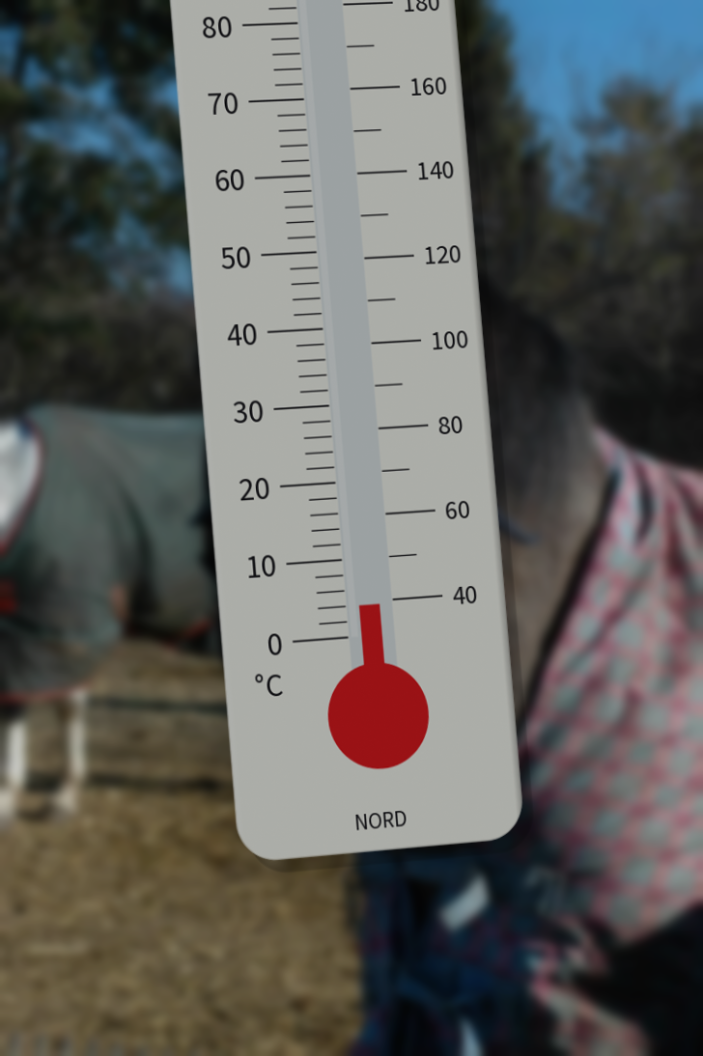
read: {"value": 4, "unit": "°C"}
